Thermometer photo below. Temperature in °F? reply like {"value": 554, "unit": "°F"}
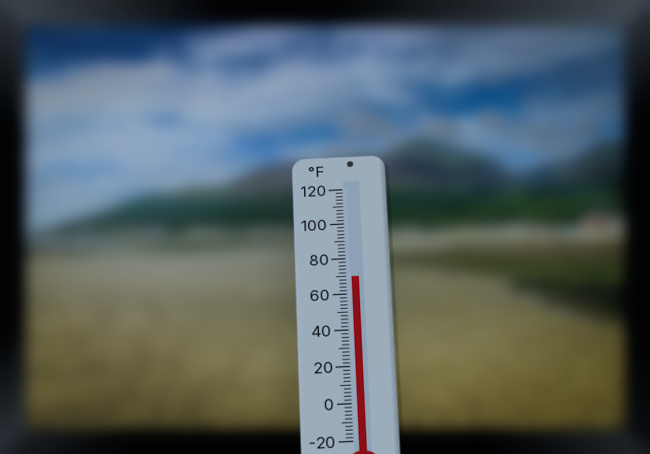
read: {"value": 70, "unit": "°F"}
